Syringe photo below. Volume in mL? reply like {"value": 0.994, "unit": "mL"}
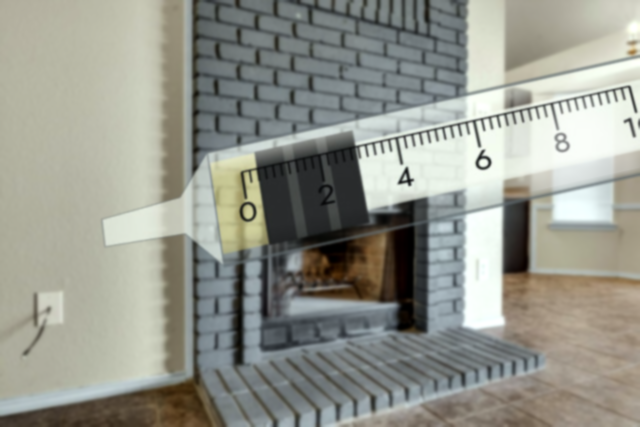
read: {"value": 0.4, "unit": "mL"}
